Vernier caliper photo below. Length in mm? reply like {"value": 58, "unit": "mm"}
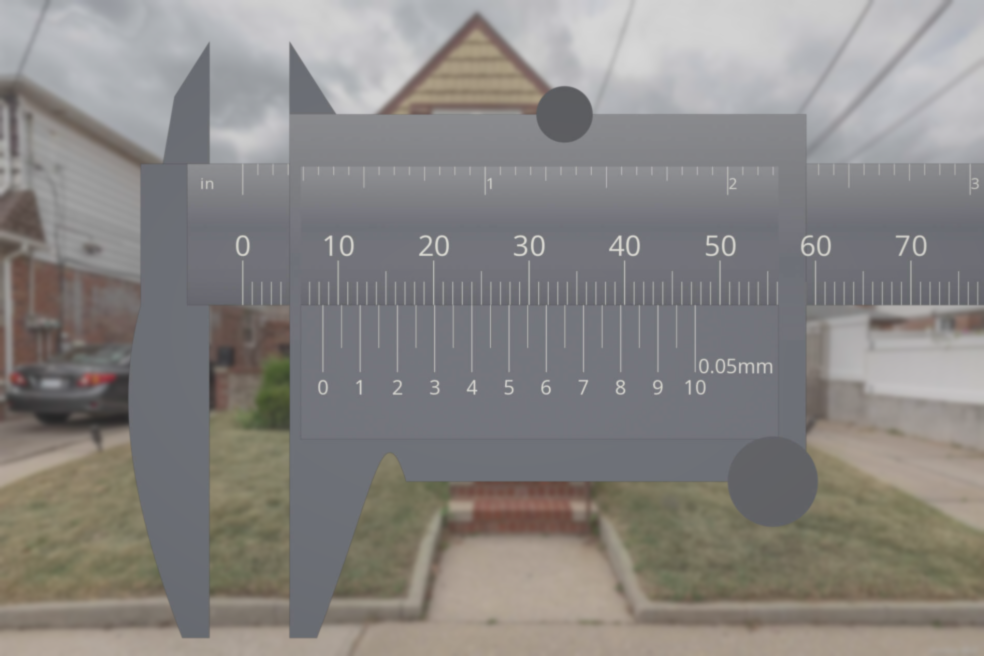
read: {"value": 8.4, "unit": "mm"}
